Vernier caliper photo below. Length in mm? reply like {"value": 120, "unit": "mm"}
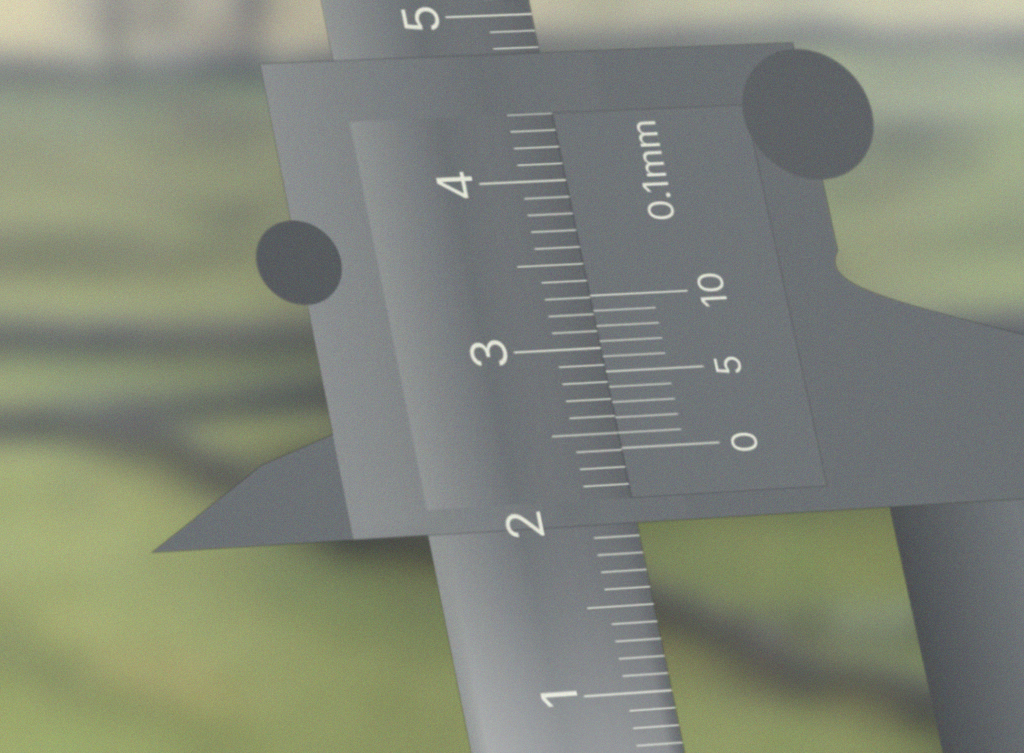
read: {"value": 24.1, "unit": "mm"}
